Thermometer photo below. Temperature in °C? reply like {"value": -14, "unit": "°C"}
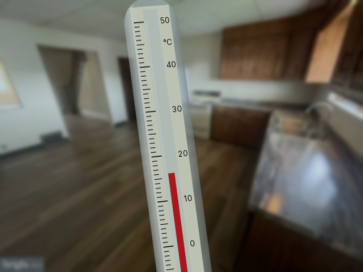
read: {"value": 16, "unit": "°C"}
